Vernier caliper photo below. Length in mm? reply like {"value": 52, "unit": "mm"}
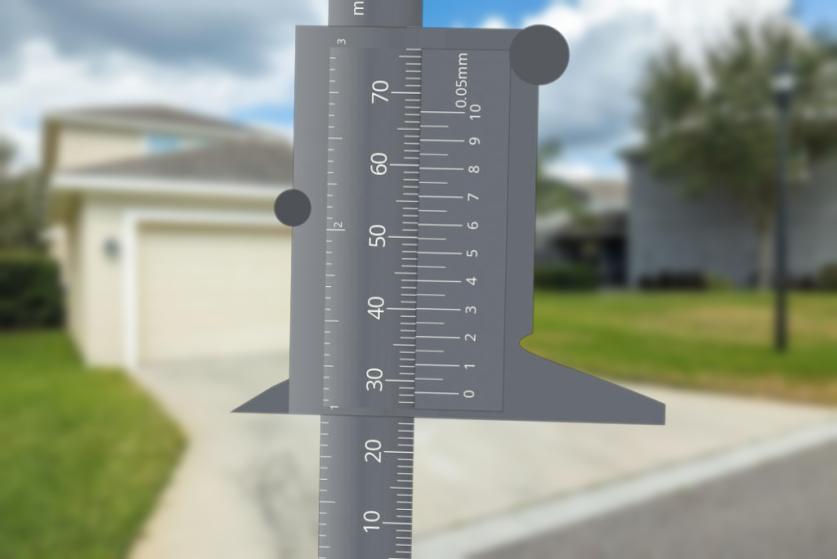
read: {"value": 28.4, "unit": "mm"}
